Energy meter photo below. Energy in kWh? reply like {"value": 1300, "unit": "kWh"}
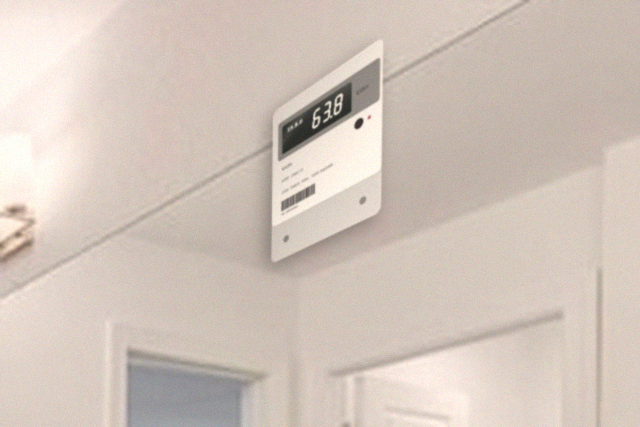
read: {"value": 63.8, "unit": "kWh"}
